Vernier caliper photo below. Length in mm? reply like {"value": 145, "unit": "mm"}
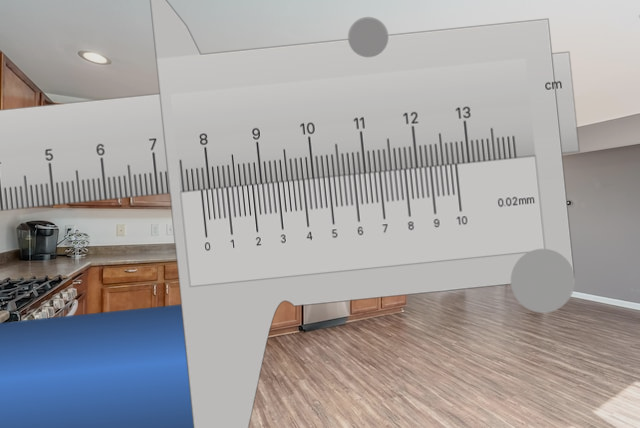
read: {"value": 78.5, "unit": "mm"}
